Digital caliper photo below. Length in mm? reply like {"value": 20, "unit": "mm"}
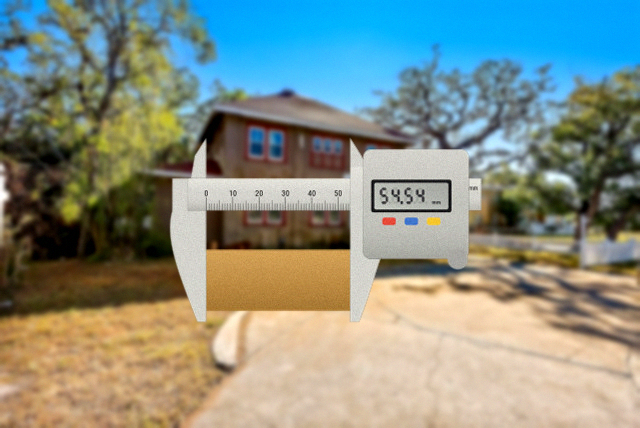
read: {"value": 54.54, "unit": "mm"}
